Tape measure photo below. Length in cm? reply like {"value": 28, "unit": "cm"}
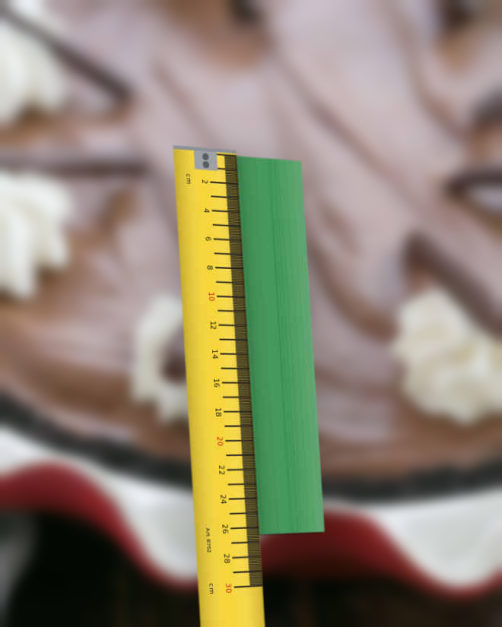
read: {"value": 26.5, "unit": "cm"}
